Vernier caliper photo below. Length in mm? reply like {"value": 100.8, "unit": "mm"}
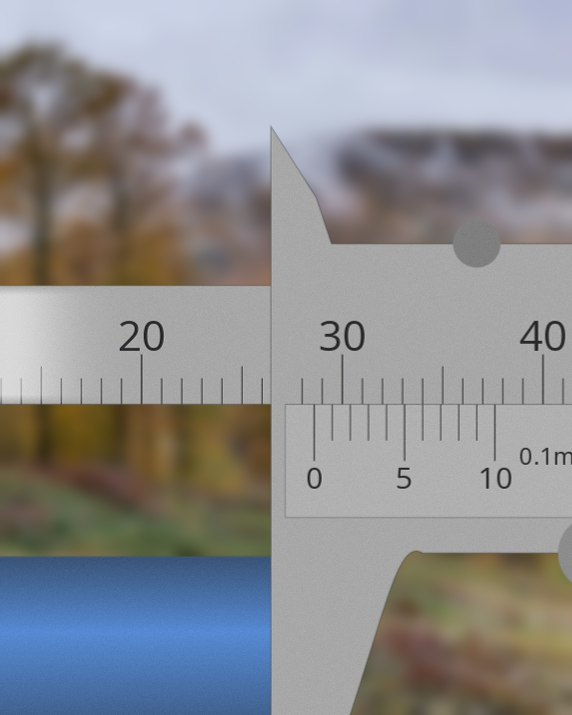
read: {"value": 28.6, "unit": "mm"}
